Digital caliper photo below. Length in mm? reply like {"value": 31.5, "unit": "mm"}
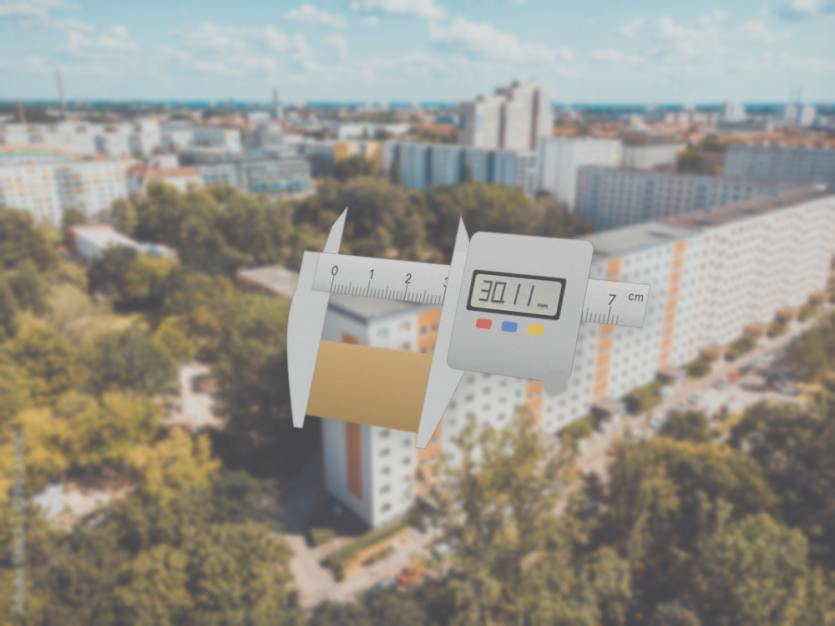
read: {"value": 30.11, "unit": "mm"}
